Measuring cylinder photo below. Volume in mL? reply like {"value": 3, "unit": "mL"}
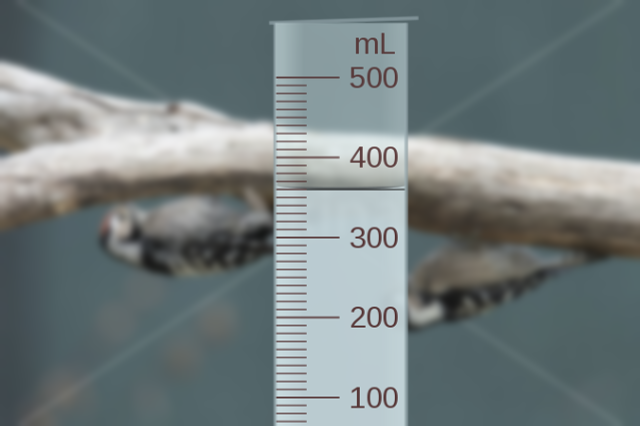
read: {"value": 360, "unit": "mL"}
